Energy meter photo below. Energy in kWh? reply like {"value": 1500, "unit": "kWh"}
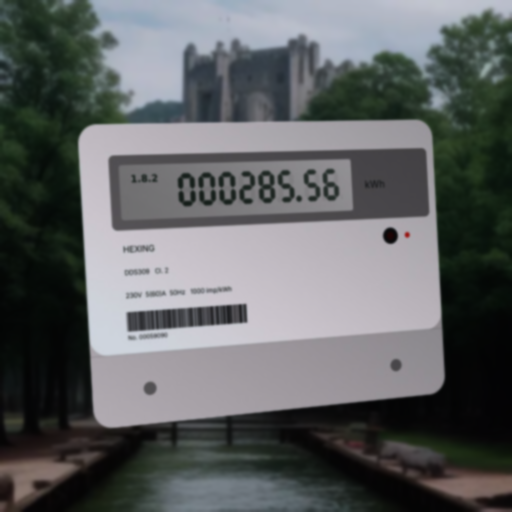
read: {"value": 285.56, "unit": "kWh"}
